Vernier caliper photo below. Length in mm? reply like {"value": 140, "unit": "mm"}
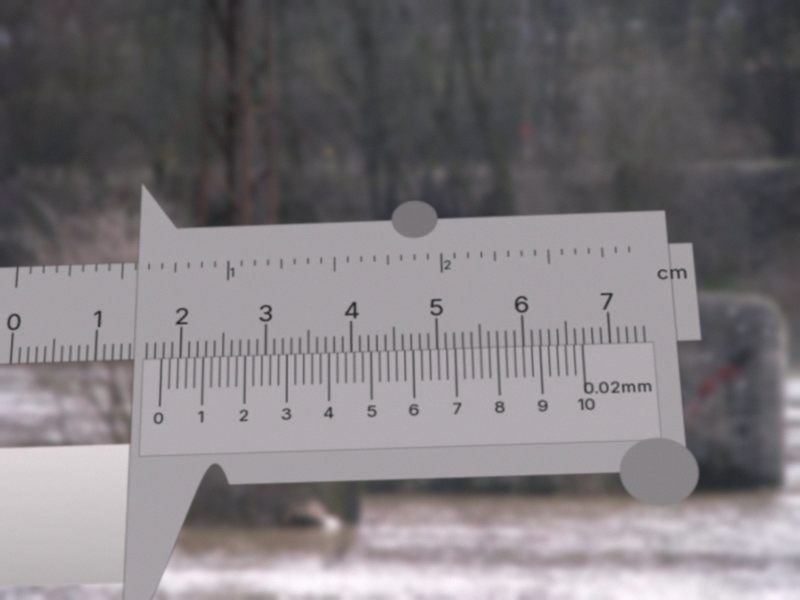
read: {"value": 17.8, "unit": "mm"}
